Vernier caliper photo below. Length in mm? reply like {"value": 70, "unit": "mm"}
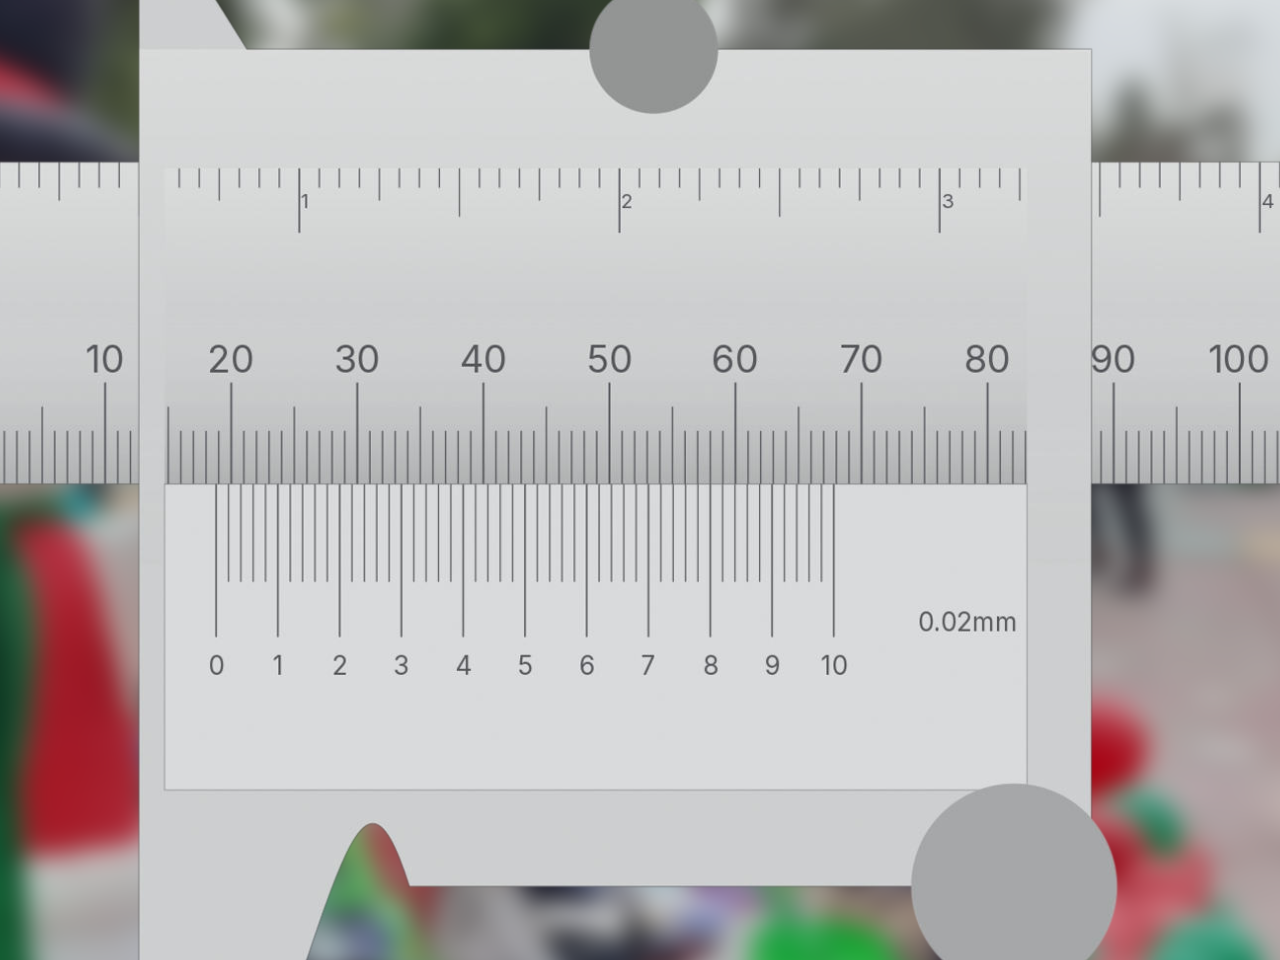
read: {"value": 18.8, "unit": "mm"}
